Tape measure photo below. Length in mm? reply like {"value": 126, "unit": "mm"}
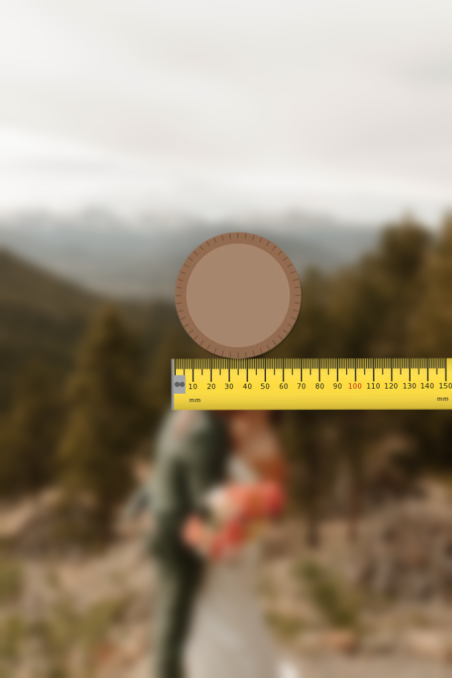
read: {"value": 70, "unit": "mm"}
